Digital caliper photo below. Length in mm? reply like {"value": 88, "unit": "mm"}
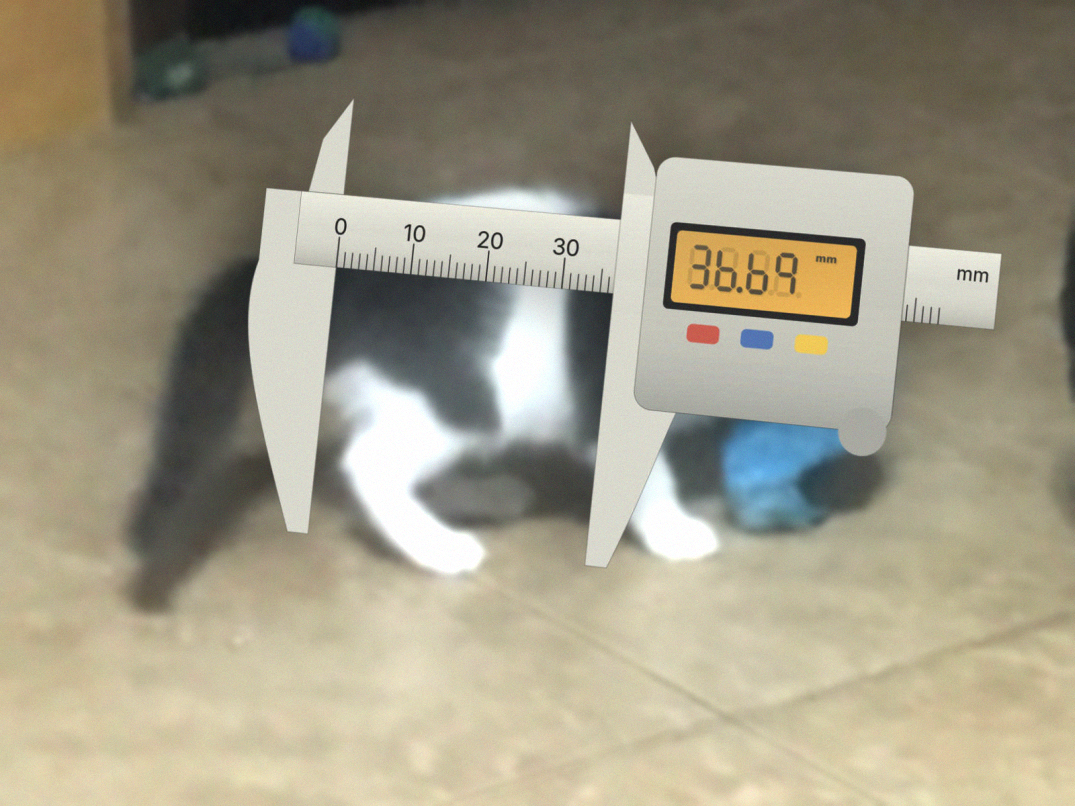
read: {"value": 36.69, "unit": "mm"}
